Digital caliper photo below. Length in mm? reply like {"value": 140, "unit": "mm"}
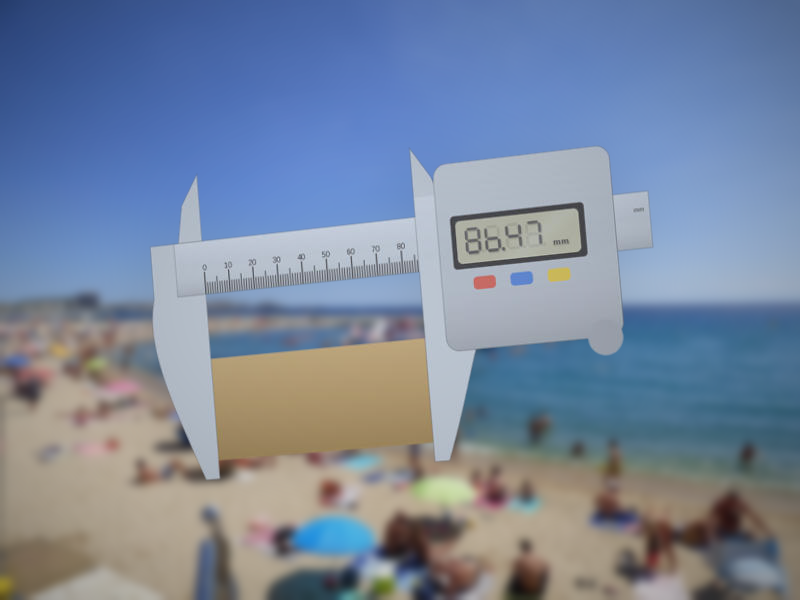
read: {"value": 86.47, "unit": "mm"}
